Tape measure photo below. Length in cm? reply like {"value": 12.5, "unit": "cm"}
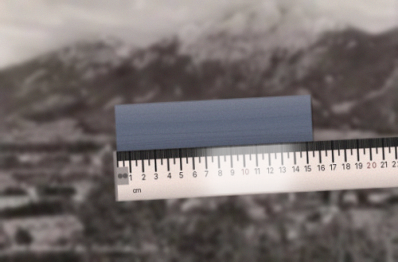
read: {"value": 15.5, "unit": "cm"}
